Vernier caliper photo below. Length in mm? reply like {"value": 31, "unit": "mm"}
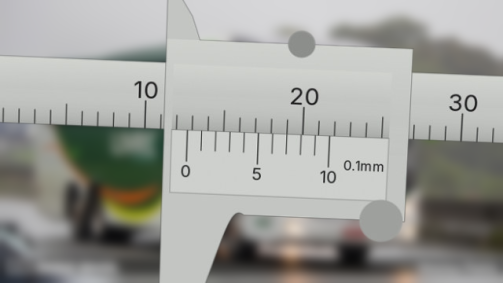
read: {"value": 12.7, "unit": "mm"}
